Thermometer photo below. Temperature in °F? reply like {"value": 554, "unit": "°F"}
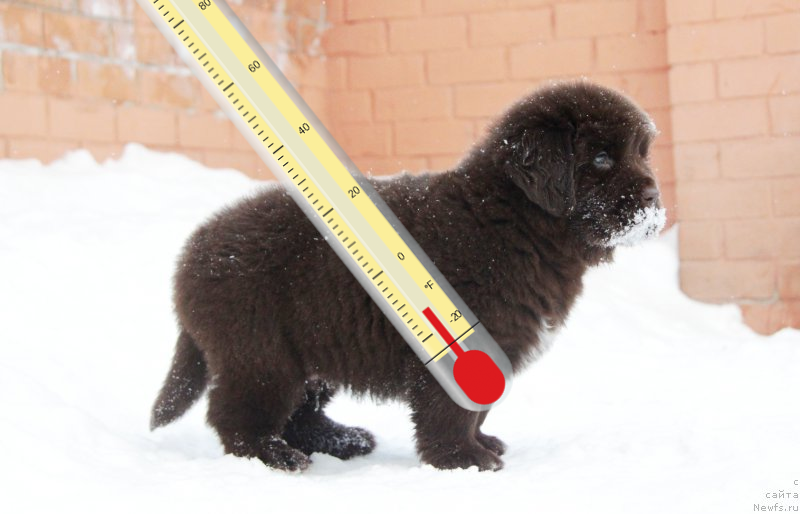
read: {"value": -14, "unit": "°F"}
